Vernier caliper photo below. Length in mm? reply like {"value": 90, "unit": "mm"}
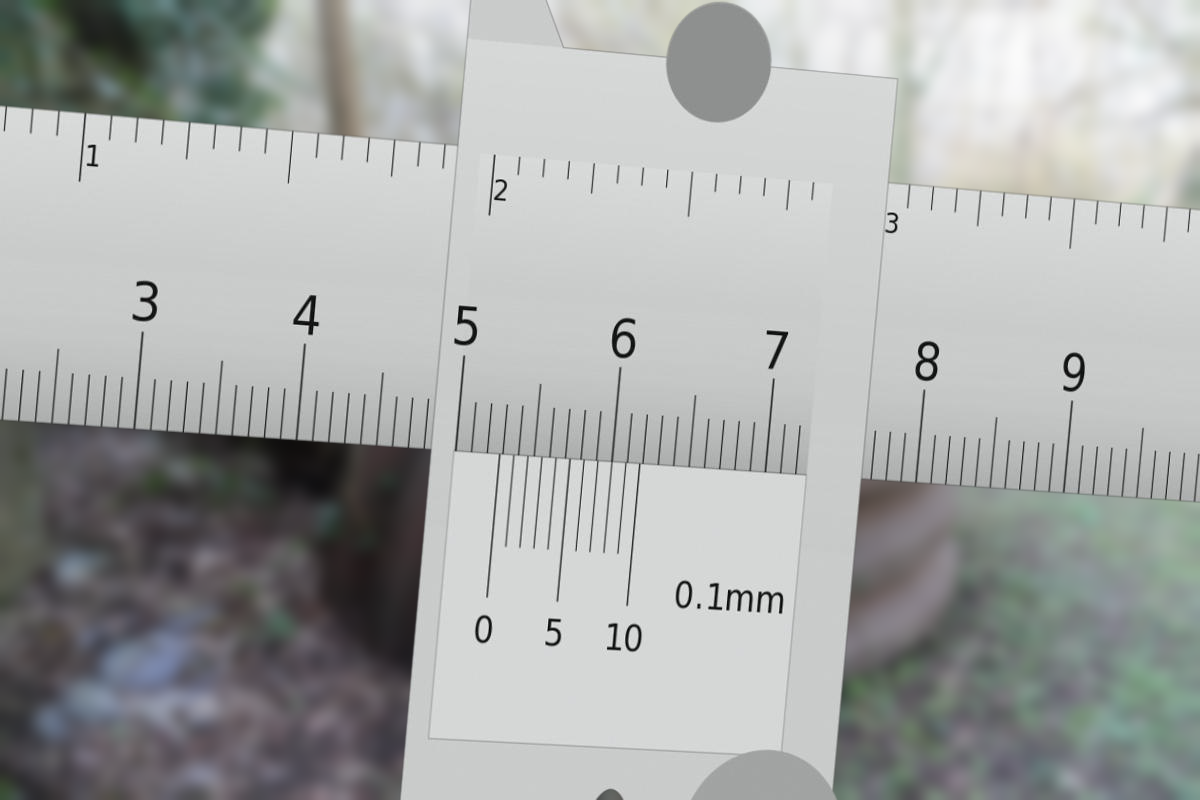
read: {"value": 52.8, "unit": "mm"}
